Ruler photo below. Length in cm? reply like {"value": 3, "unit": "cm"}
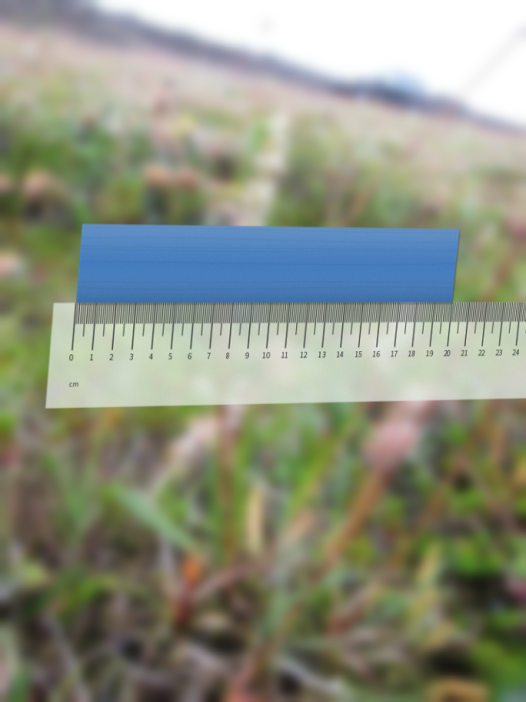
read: {"value": 20, "unit": "cm"}
